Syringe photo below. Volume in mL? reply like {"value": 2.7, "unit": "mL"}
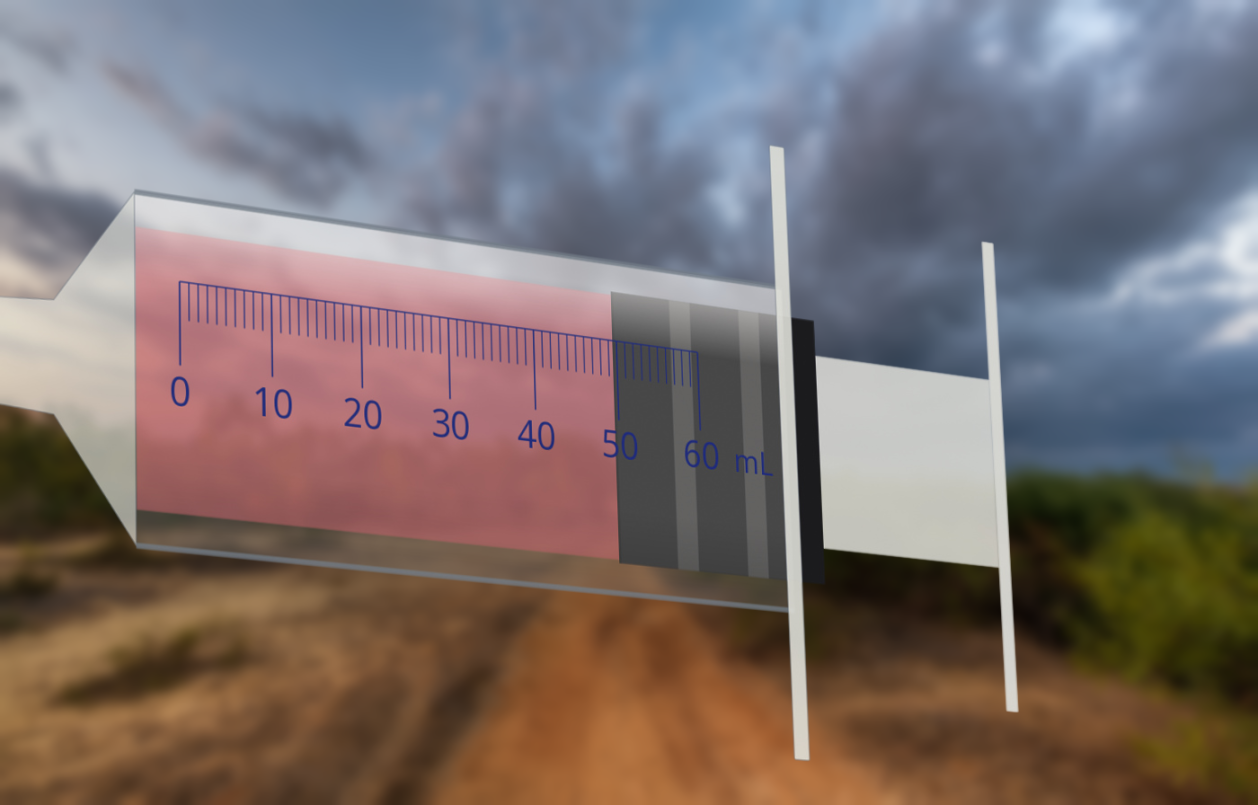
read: {"value": 49.5, "unit": "mL"}
